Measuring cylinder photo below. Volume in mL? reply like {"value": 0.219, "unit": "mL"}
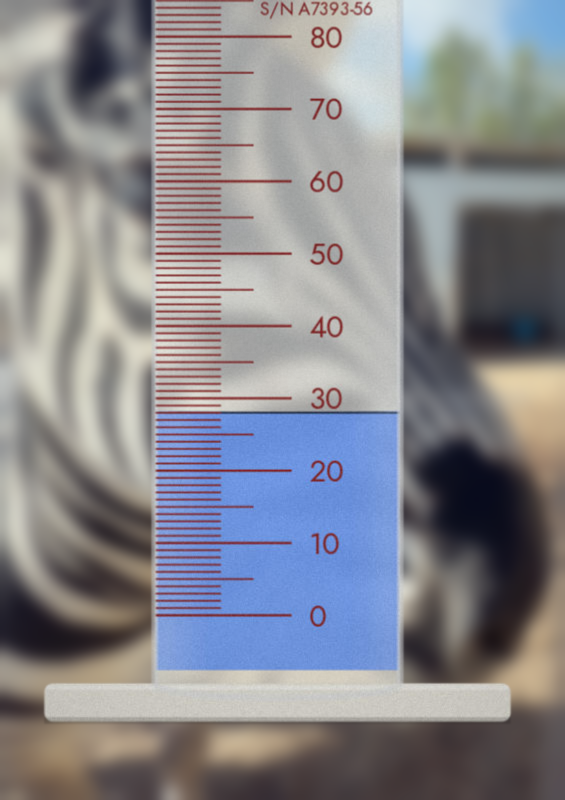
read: {"value": 28, "unit": "mL"}
